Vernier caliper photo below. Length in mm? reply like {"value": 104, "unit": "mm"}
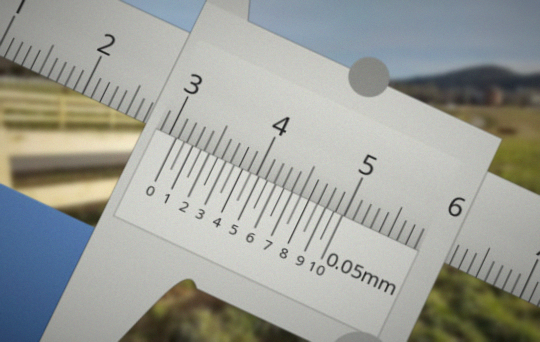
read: {"value": 30.8, "unit": "mm"}
